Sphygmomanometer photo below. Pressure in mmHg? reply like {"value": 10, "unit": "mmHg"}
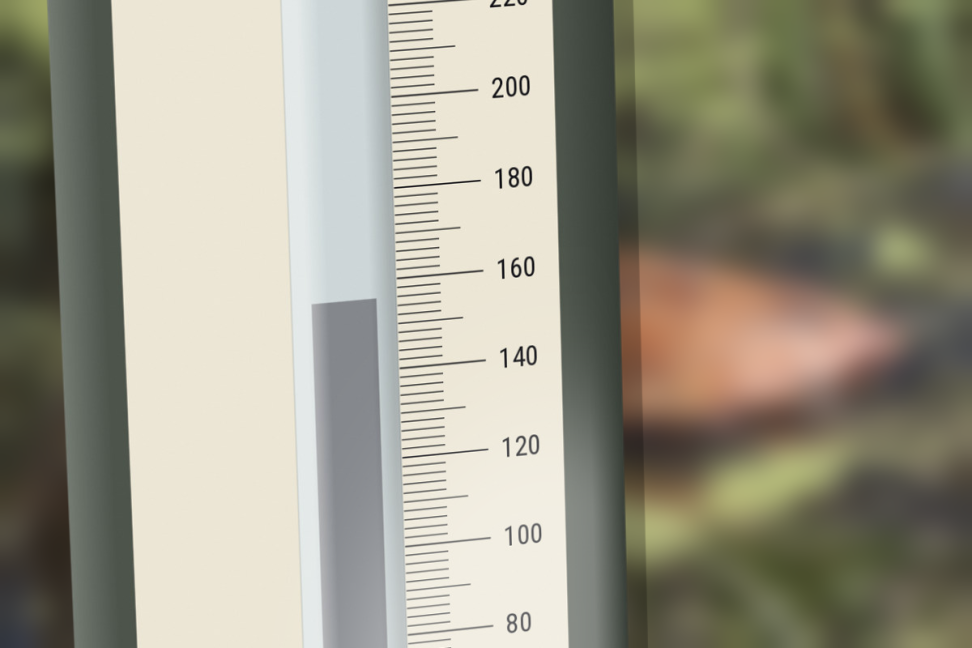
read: {"value": 156, "unit": "mmHg"}
